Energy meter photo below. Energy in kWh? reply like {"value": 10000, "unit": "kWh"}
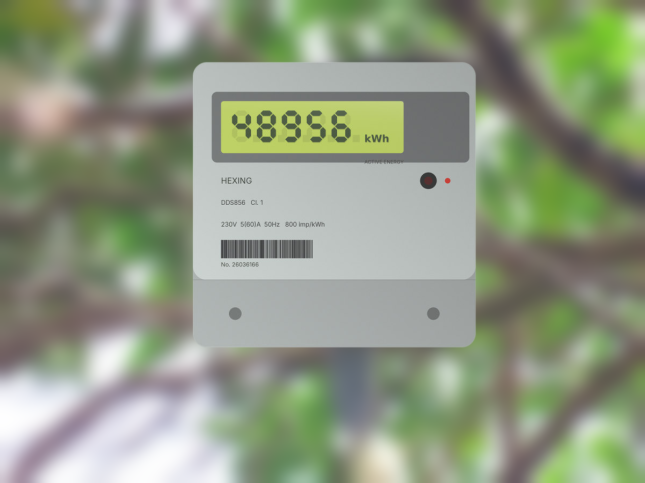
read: {"value": 48956, "unit": "kWh"}
